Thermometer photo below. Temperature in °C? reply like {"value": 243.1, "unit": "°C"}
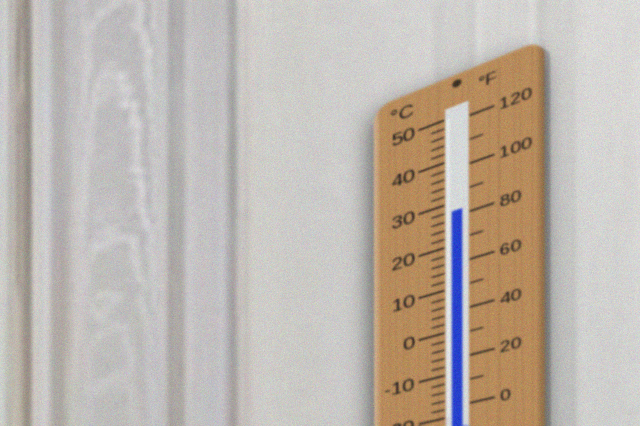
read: {"value": 28, "unit": "°C"}
